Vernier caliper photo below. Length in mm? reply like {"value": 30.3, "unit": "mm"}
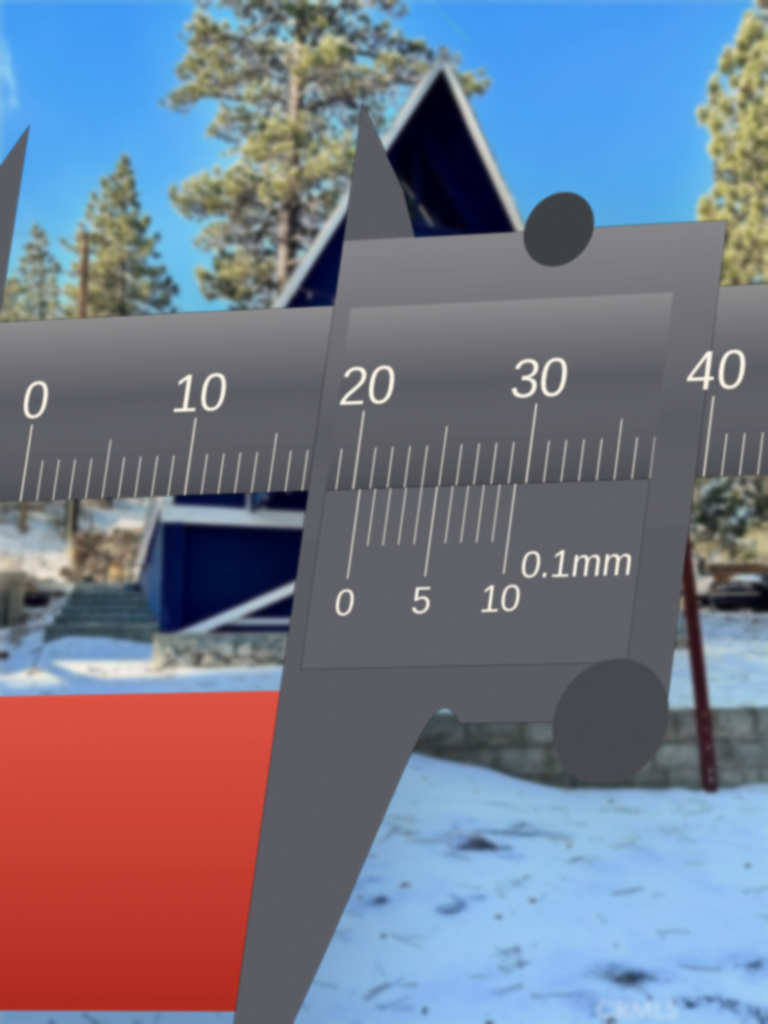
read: {"value": 20.4, "unit": "mm"}
